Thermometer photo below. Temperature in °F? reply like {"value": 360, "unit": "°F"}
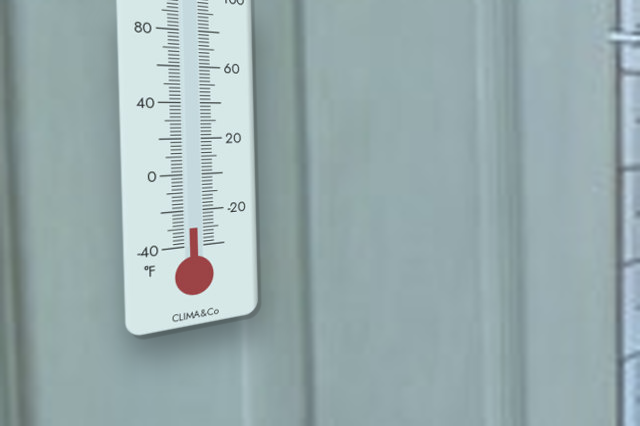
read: {"value": -30, "unit": "°F"}
